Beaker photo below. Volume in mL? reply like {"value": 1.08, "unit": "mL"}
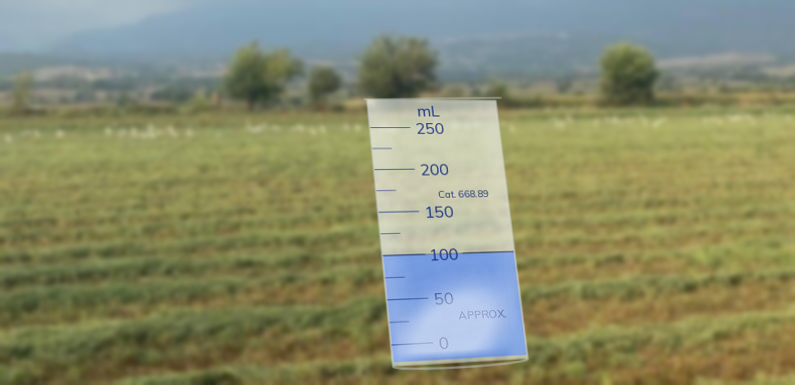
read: {"value": 100, "unit": "mL"}
